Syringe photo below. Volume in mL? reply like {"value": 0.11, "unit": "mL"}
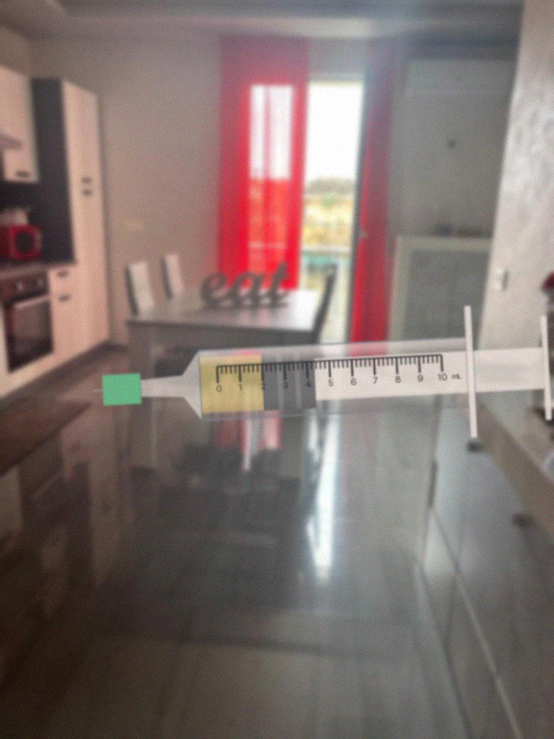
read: {"value": 2, "unit": "mL"}
